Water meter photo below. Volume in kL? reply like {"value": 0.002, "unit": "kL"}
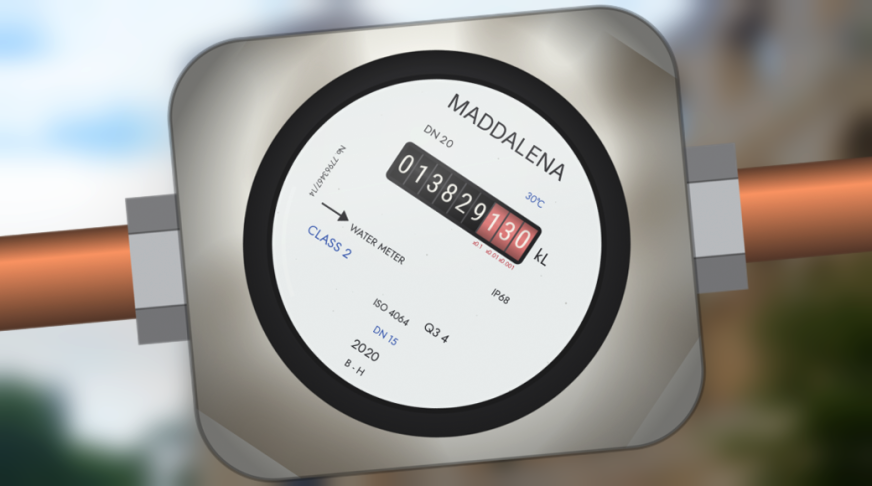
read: {"value": 13829.130, "unit": "kL"}
